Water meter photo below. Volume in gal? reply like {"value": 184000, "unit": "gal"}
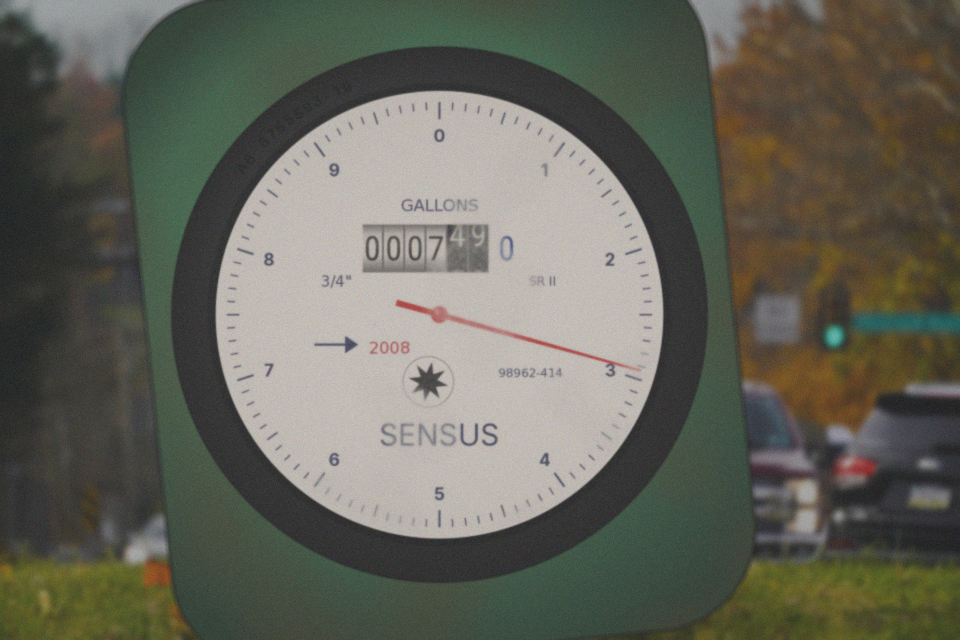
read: {"value": 7492.9, "unit": "gal"}
